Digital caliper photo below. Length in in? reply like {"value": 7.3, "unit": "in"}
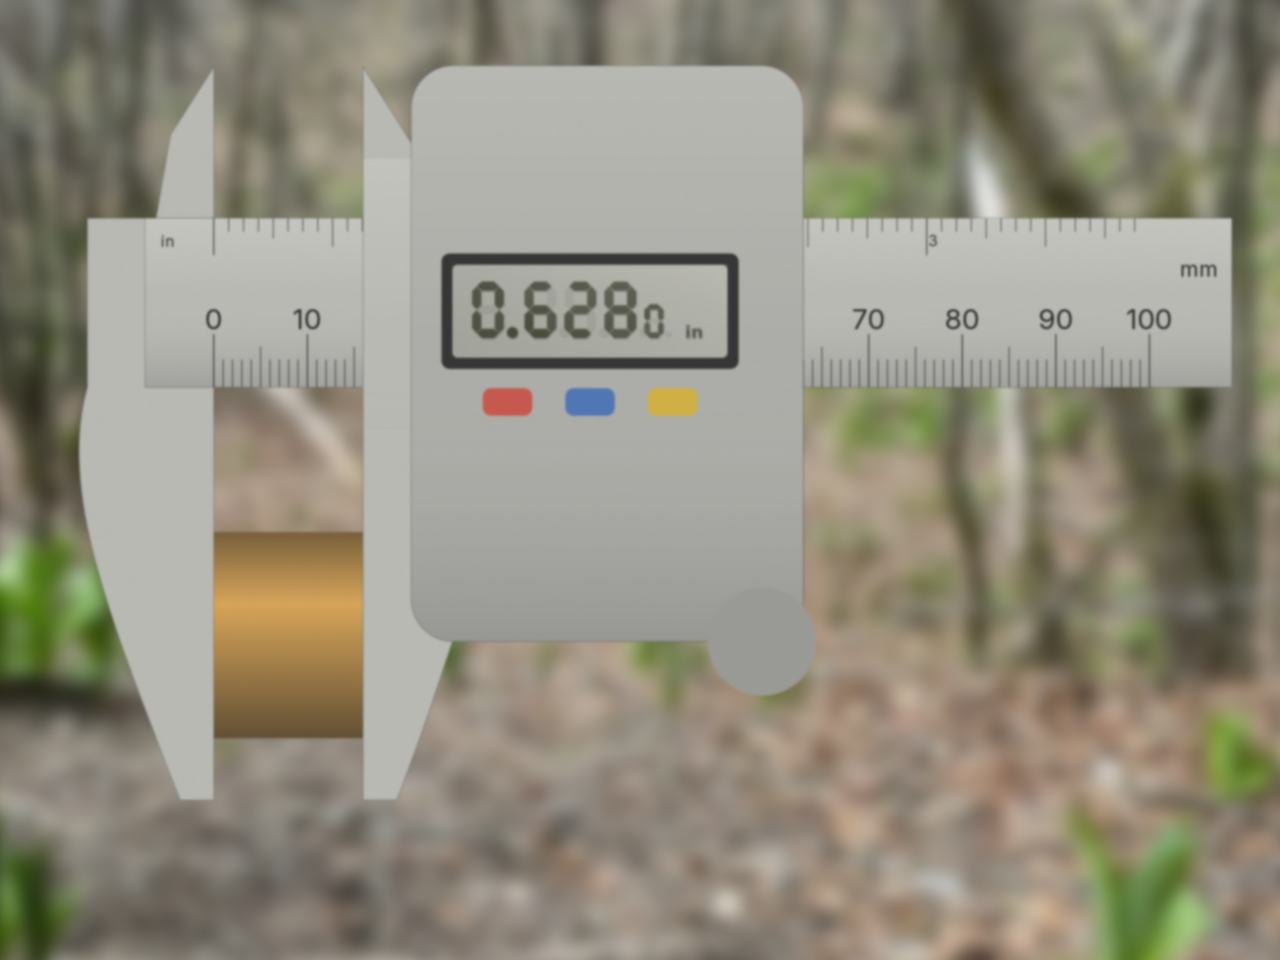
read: {"value": 0.6280, "unit": "in"}
